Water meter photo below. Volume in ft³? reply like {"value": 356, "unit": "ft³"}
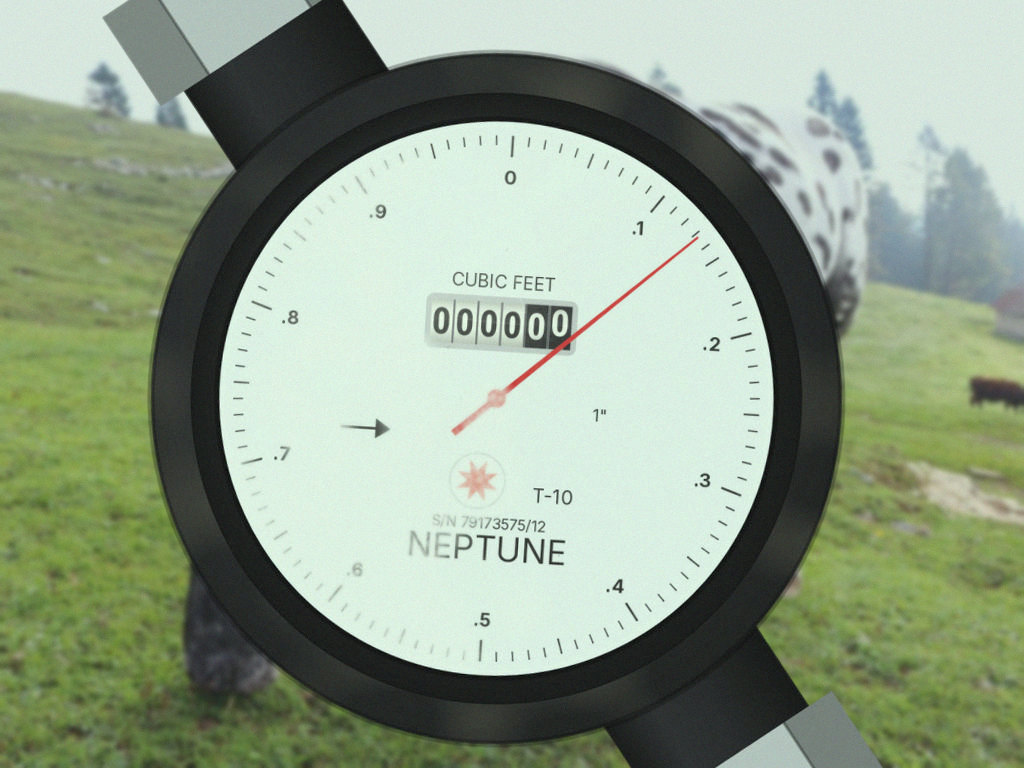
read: {"value": 0.13, "unit": "ft³"}
